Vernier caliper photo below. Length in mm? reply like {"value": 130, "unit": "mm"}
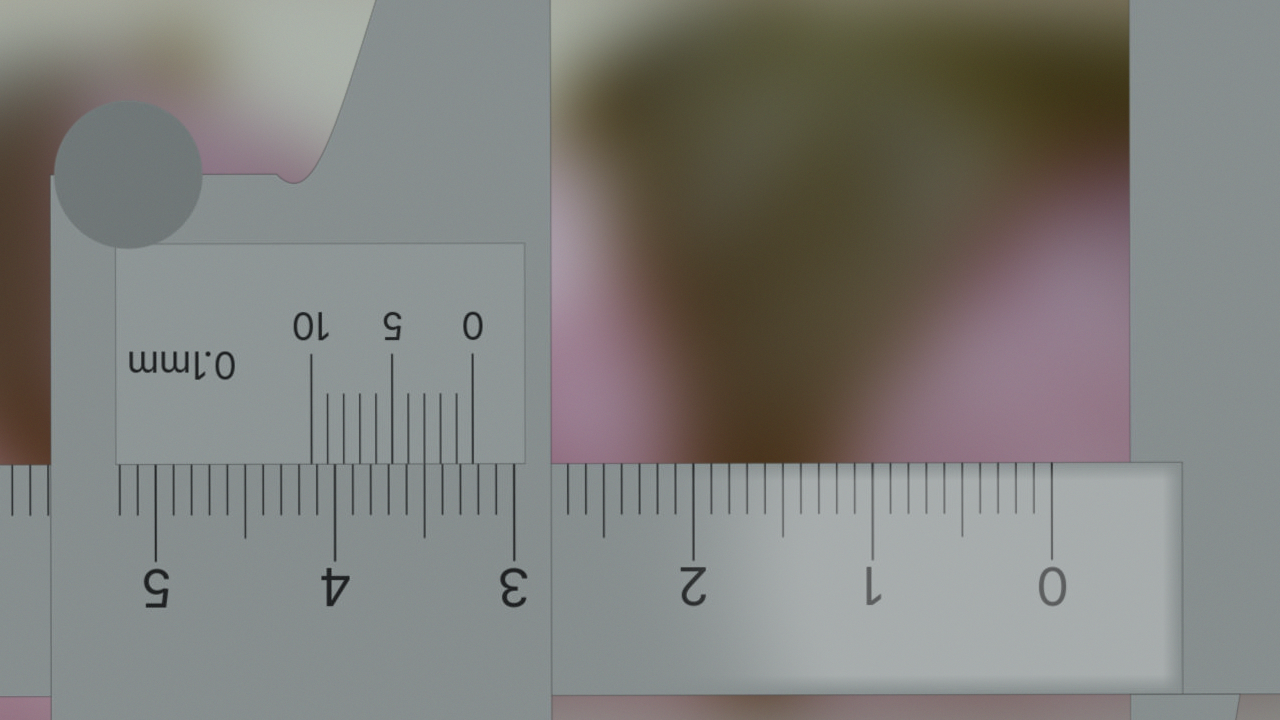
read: {"value": 32.3, "unit": "mm"}
